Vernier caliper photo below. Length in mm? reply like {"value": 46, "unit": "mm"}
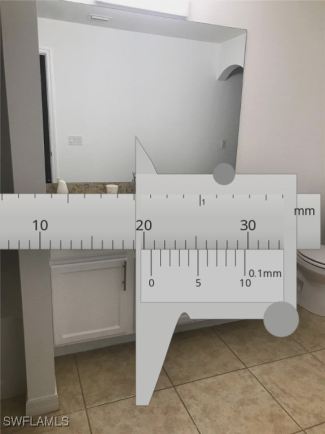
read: {"value": 20.7, "unit": "mm"}
